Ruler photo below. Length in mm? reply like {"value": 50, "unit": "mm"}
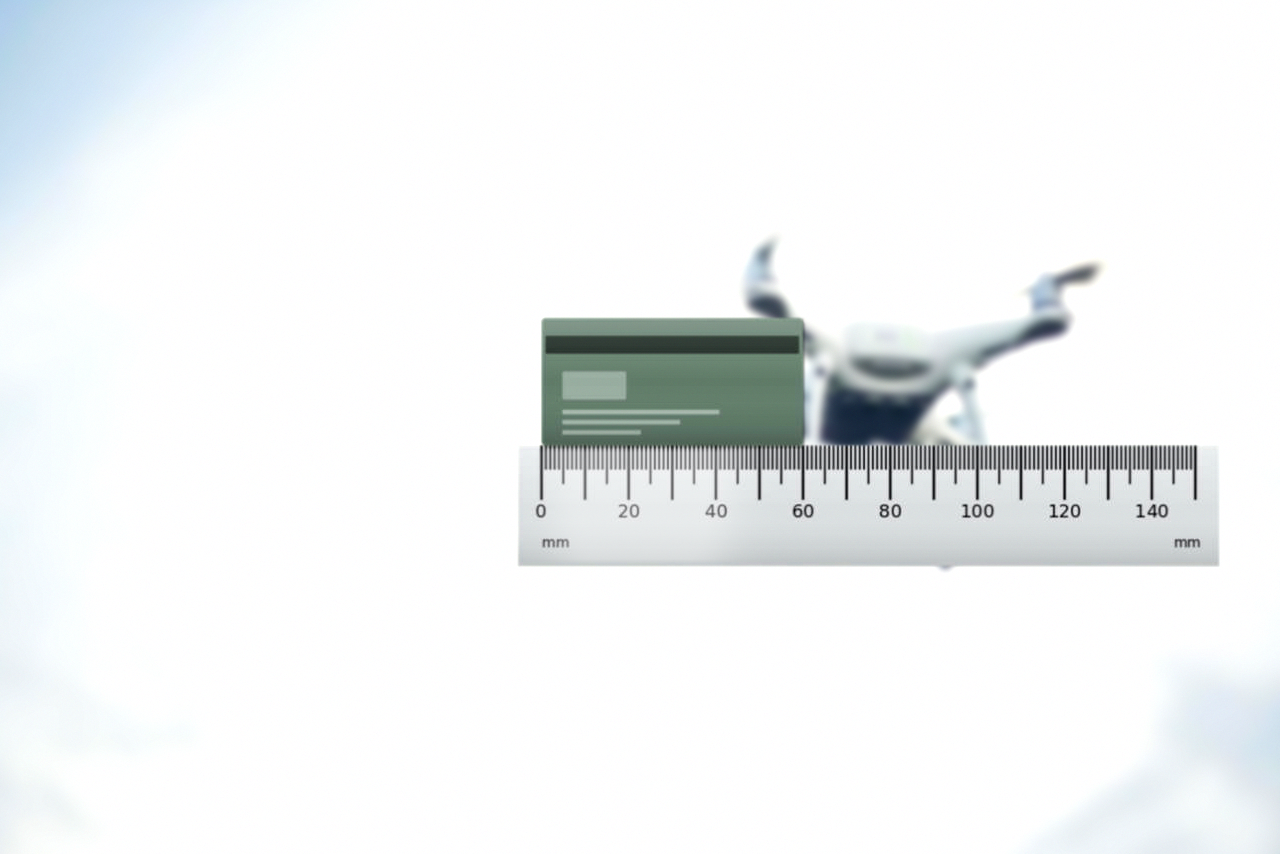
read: {"value": 60, "unit": "mm"}
